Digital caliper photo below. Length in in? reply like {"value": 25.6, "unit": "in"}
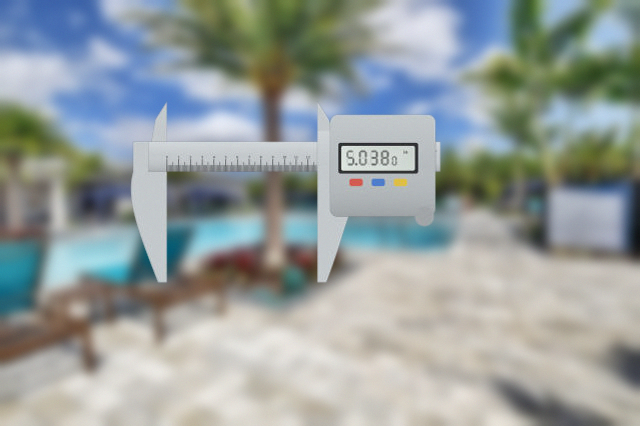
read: {"value": 5.0380, "unit": "in"}
